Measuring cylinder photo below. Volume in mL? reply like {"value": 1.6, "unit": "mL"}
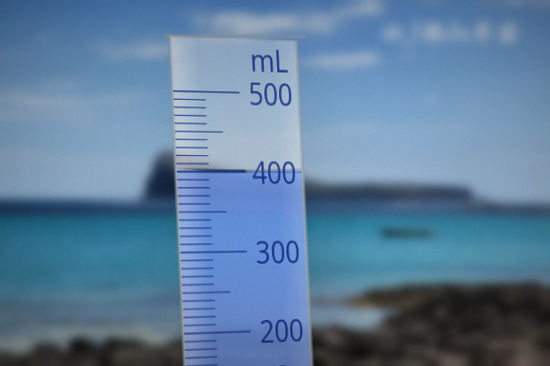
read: {"value": 400, "unit": "mL"}
